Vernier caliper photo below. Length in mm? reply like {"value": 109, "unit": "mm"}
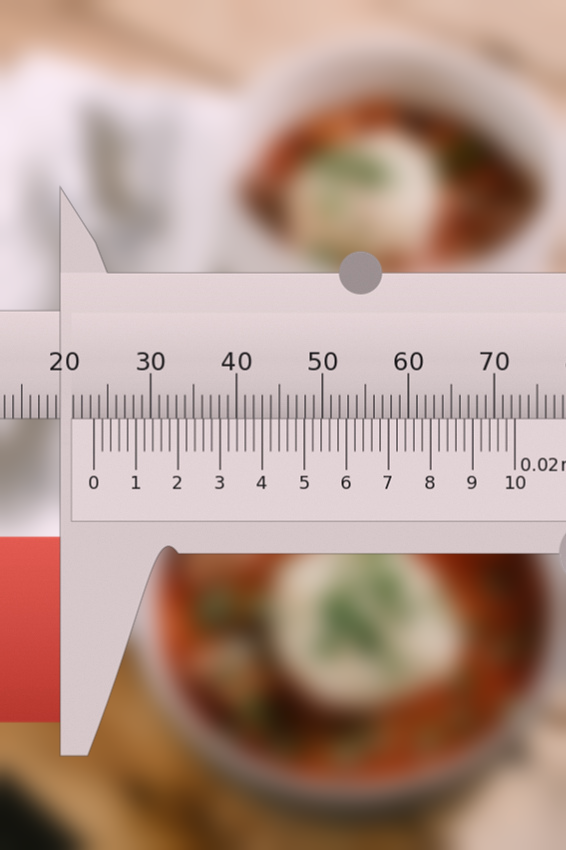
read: {"value": 23.4, "unit": "mm"}
